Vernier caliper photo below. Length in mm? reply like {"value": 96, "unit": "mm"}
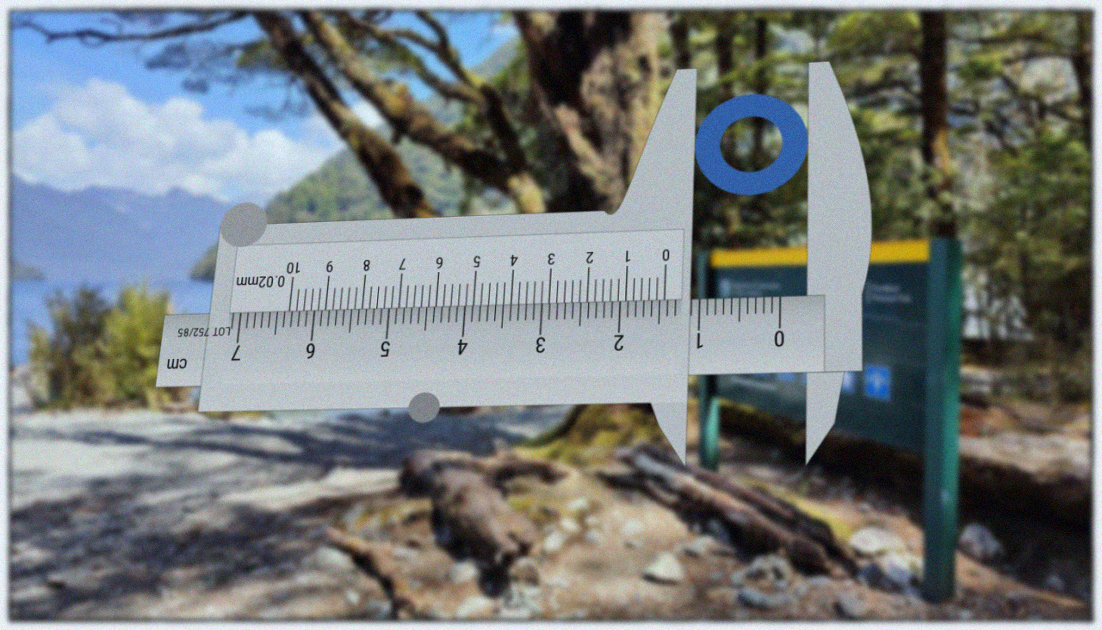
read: {"value": 14.4, "unit": "mm"}
